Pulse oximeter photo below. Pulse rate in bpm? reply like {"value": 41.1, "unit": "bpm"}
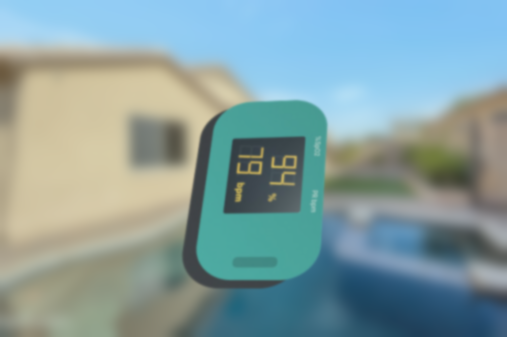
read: {"value": 79, "unit": "bpm"}
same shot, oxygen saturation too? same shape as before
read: {"value": 94, "unit": "%"}
